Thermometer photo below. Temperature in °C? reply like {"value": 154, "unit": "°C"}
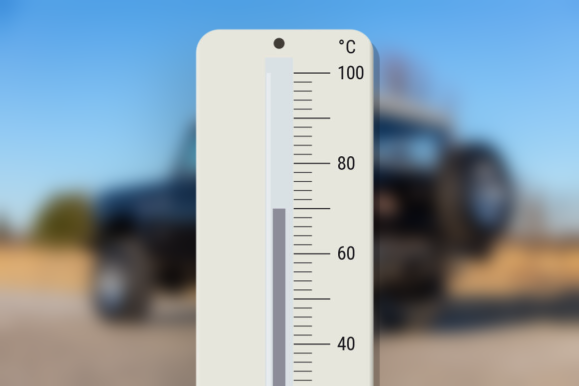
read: {"value": 70, "unit": "°C"}
